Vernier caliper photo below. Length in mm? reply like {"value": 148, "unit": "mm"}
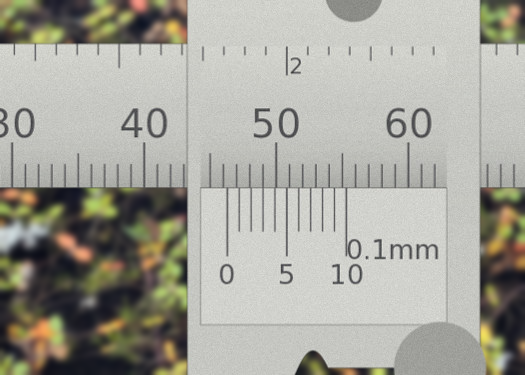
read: {"value": 46.3, "unit": "mm"}
